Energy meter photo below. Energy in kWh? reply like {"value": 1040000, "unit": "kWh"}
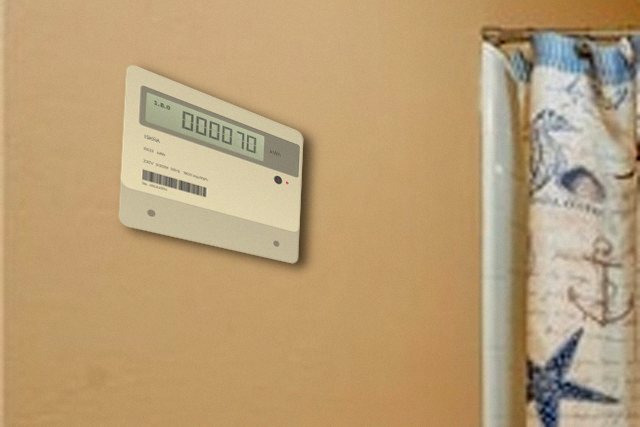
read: {"value": 70, "unit": "kWh"}
